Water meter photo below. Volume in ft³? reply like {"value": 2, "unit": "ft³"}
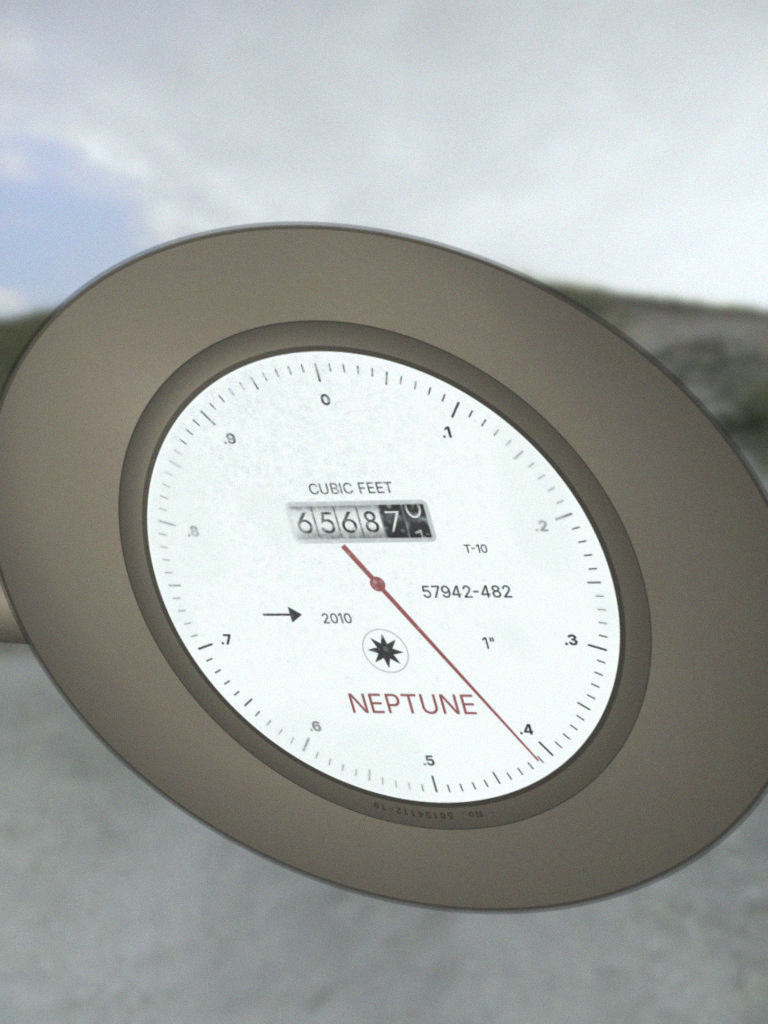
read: {"value": 656870.41, "unit": "ft³"}
